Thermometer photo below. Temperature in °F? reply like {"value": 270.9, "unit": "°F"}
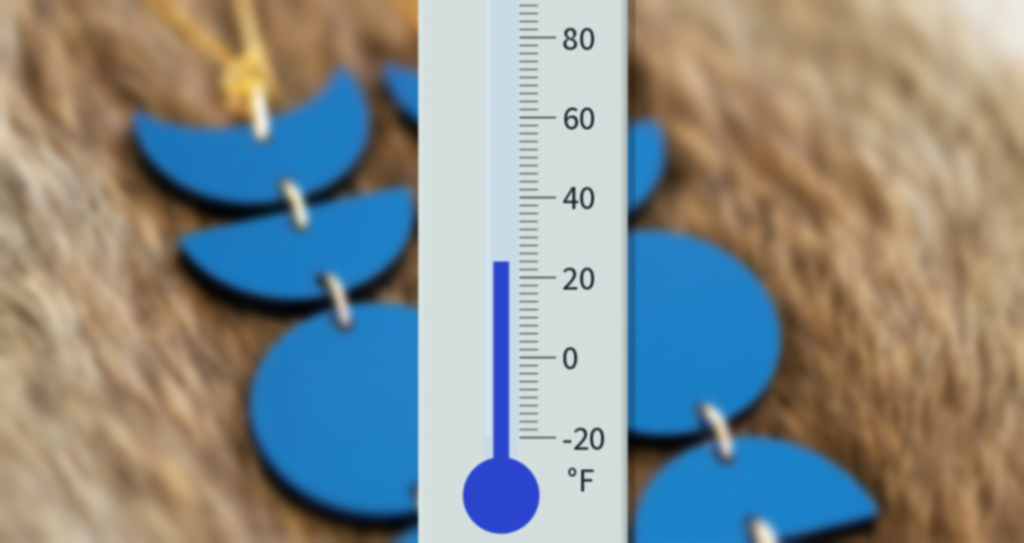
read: {"value": 24, "unit": "°F"}
